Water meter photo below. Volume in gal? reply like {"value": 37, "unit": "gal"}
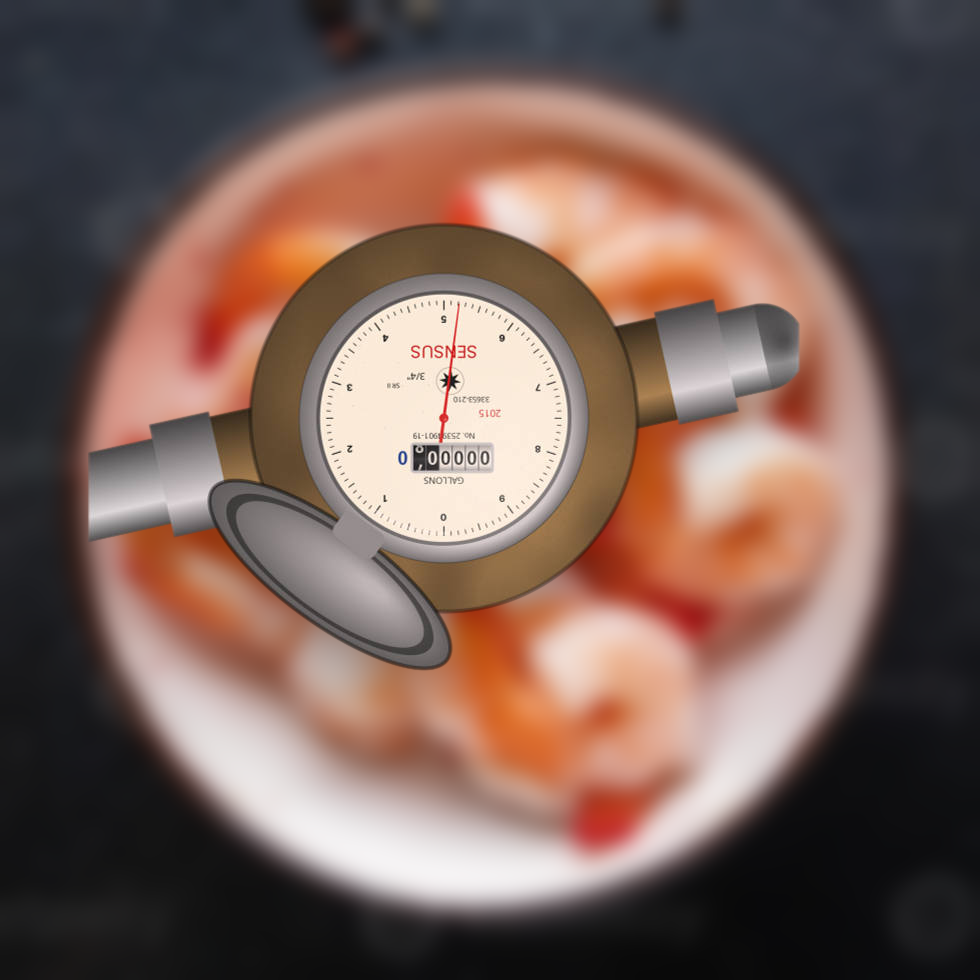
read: {"value": 75.2, "unit": "gal"}
